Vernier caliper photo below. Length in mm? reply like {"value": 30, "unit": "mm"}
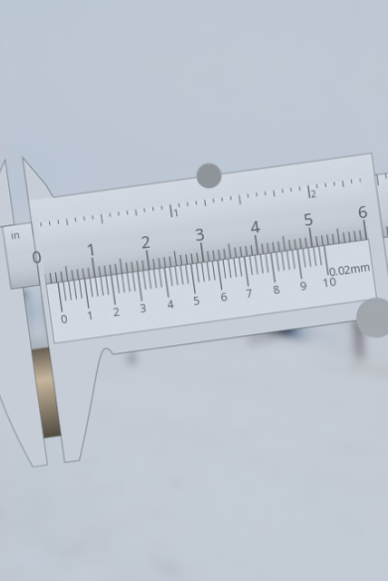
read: {"value": 3.2, "unit": "mm"}
